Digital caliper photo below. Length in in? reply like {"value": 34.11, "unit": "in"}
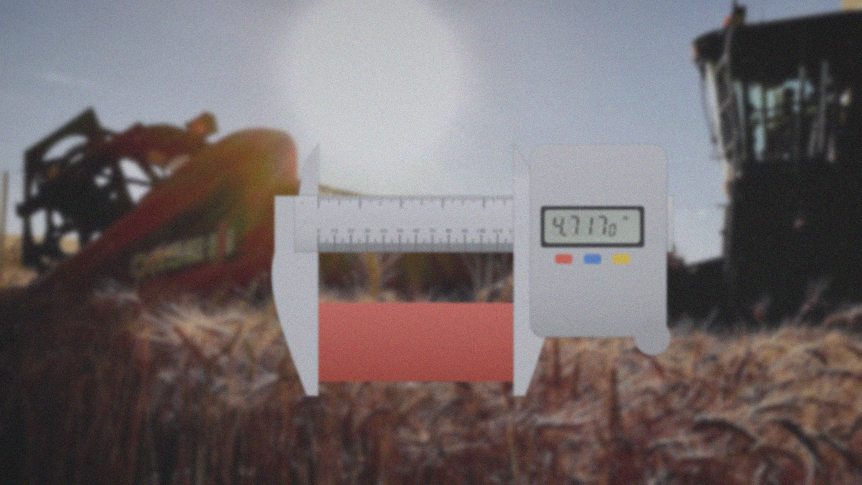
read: {"value": 4.7170, "unit": "in"}
